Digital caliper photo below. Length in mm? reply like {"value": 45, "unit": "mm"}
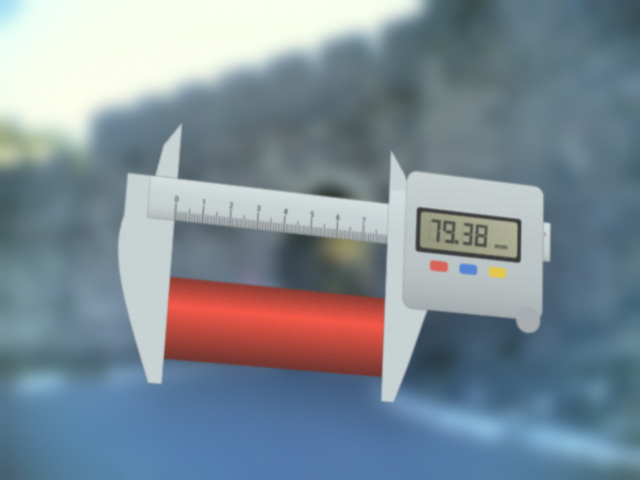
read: {"value": 79.38, "unit": "mm"}
